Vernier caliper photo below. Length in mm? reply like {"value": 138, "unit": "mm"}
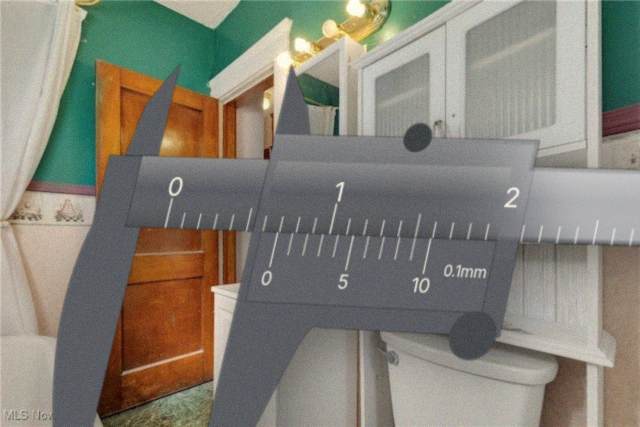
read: {"value": 6.9, "unit": "mm"}
